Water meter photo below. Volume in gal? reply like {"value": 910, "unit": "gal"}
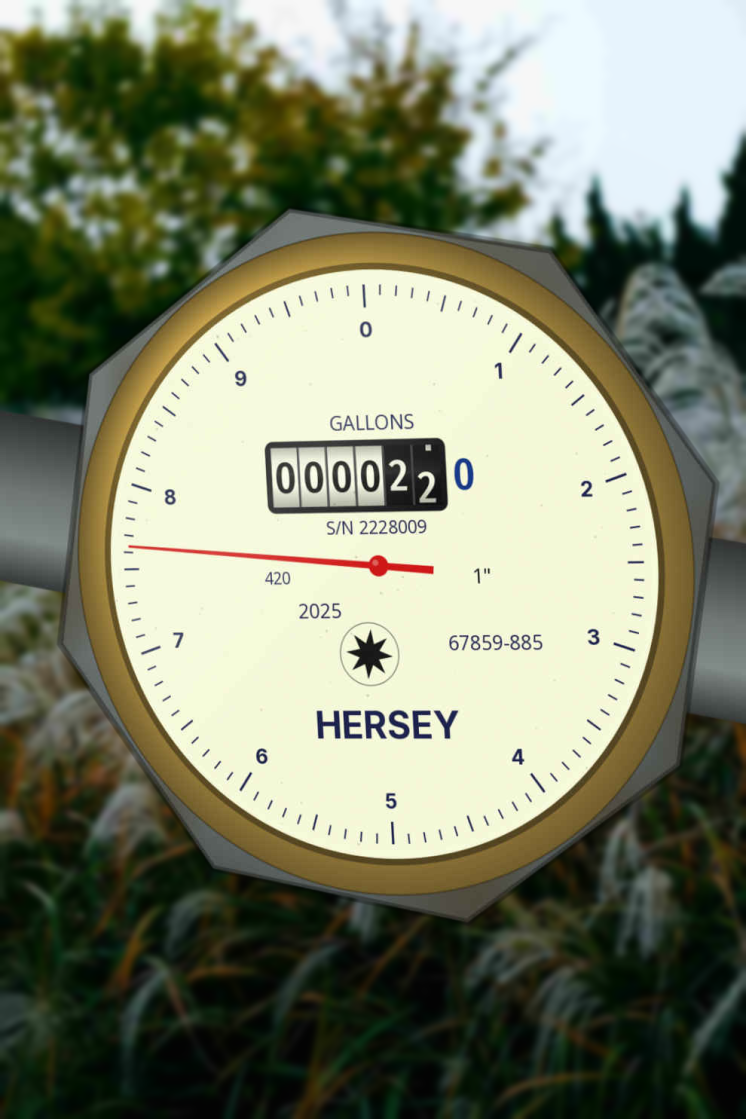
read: {"value": 217.6, "unit": "gal"}
